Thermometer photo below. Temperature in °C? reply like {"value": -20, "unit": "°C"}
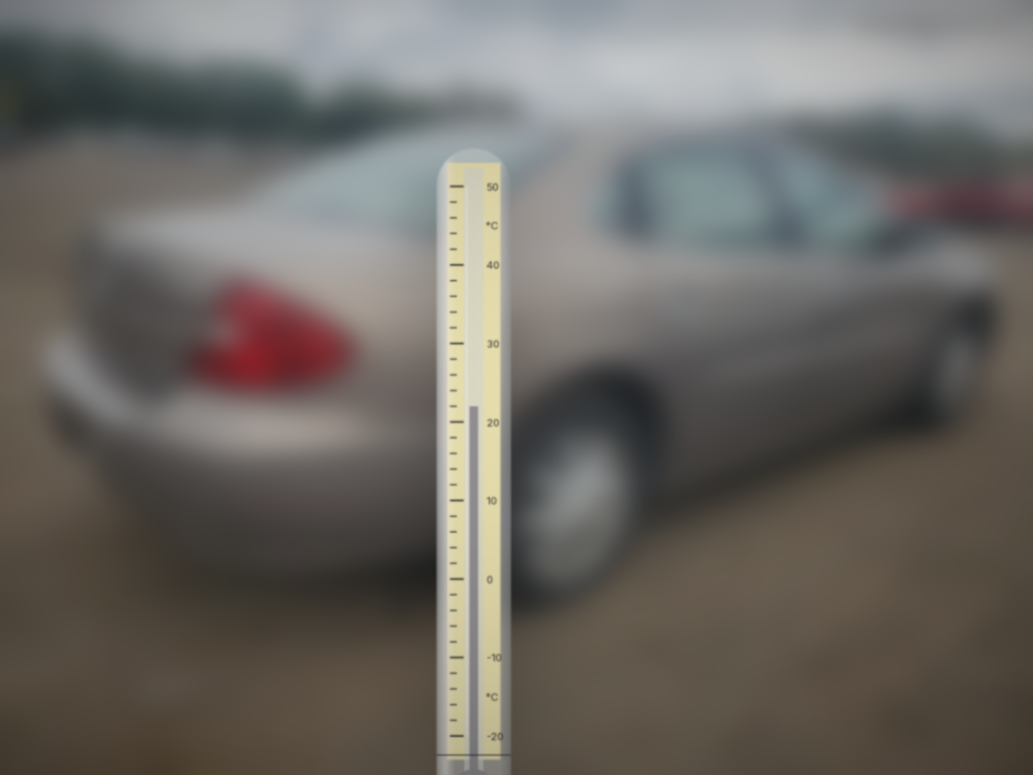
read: {"value": 22, "unit": "°C"}
